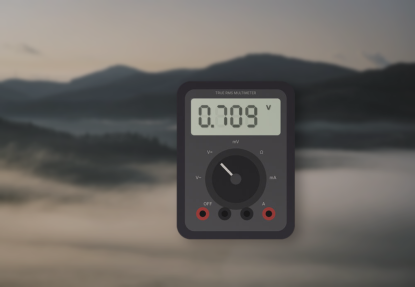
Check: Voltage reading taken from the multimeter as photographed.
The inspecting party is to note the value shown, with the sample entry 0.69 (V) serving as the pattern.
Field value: 0.709 (V)
